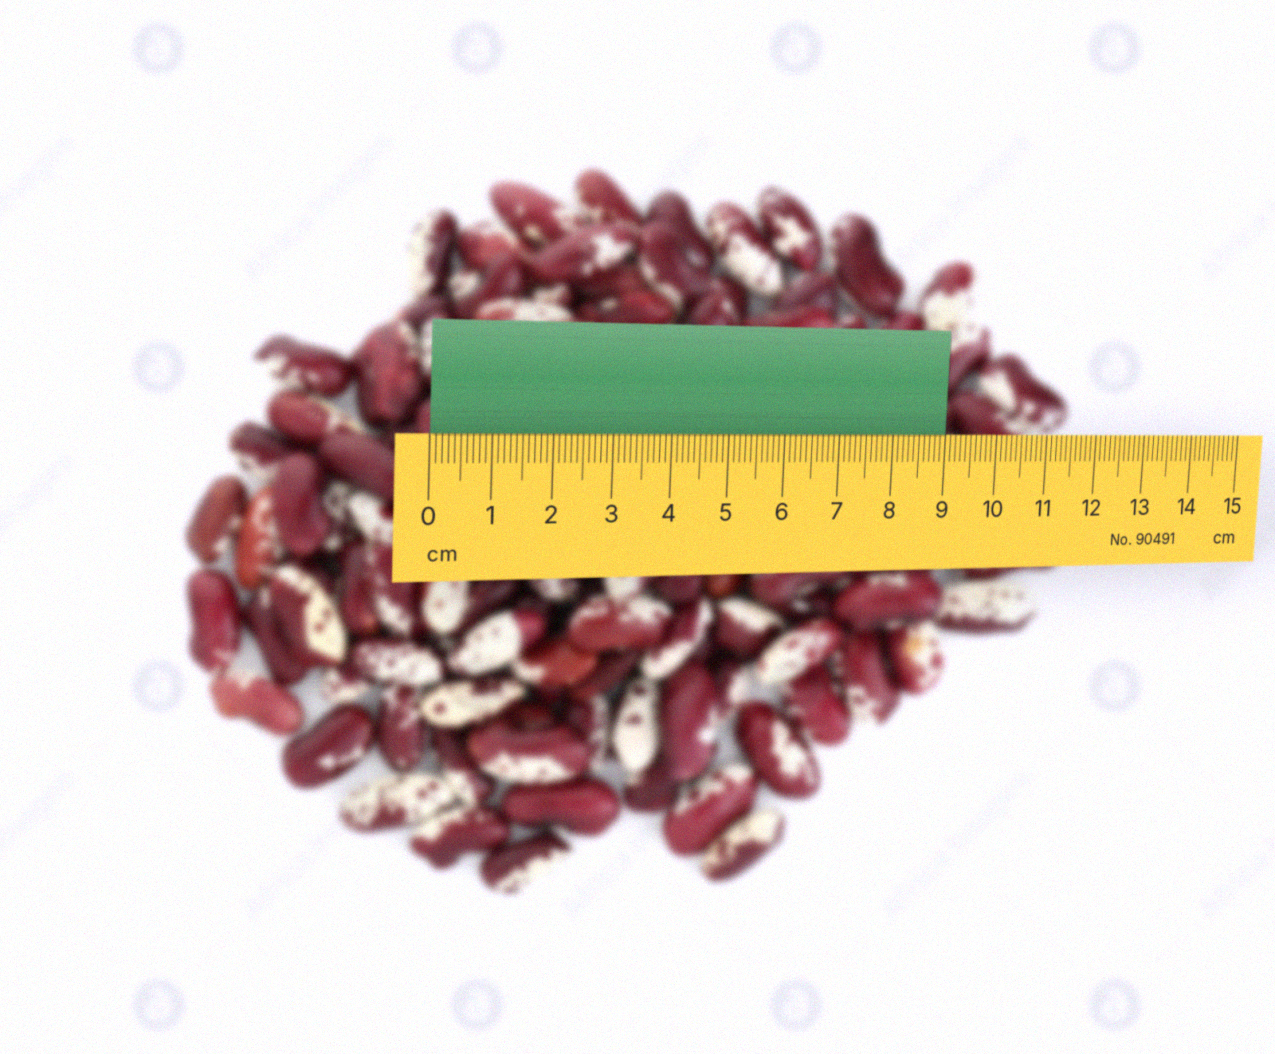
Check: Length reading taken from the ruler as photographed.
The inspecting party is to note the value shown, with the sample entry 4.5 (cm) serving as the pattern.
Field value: 9 (cm)
